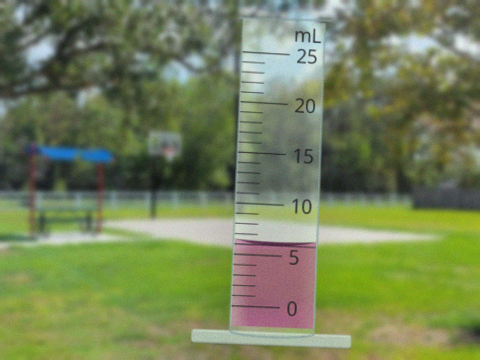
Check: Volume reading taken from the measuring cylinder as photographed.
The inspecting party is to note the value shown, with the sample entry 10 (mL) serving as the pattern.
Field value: 6 (mL)
